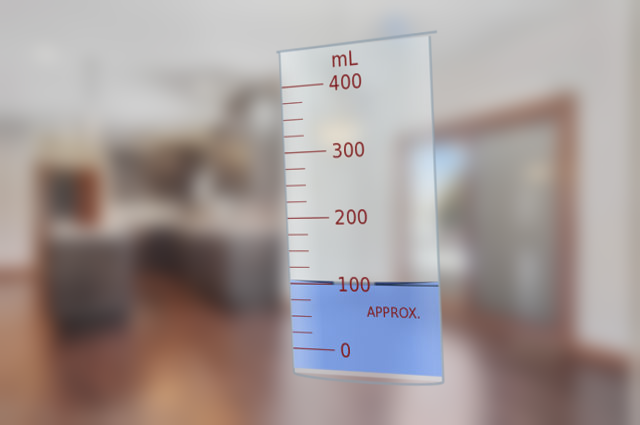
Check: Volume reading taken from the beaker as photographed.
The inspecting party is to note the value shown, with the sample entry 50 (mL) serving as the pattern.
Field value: 100 (mL)
